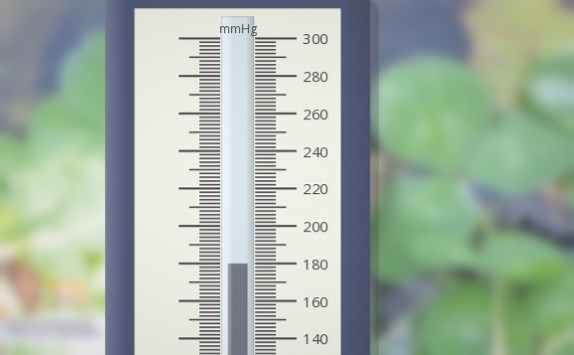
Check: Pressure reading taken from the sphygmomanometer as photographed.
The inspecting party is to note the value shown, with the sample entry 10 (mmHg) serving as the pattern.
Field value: 180 (mmHg)
